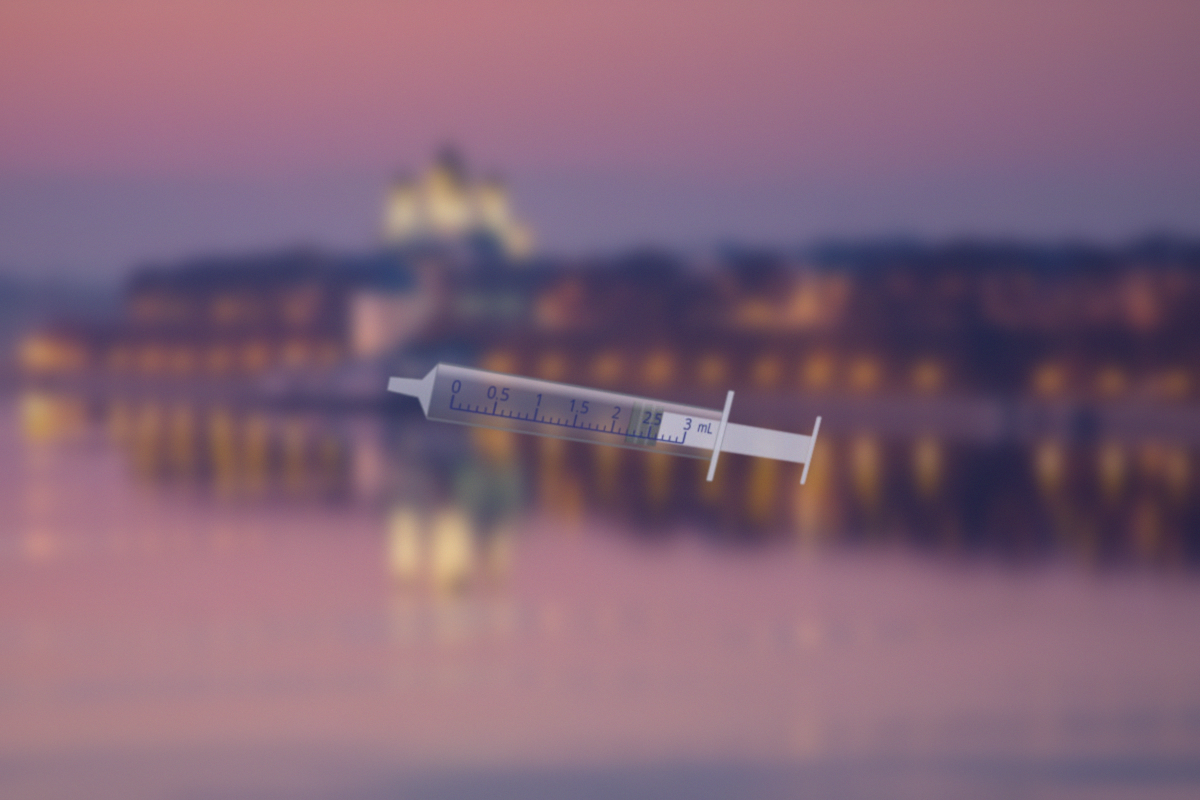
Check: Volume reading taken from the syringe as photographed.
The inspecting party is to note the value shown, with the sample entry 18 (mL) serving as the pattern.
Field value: 2.2 (mL)
